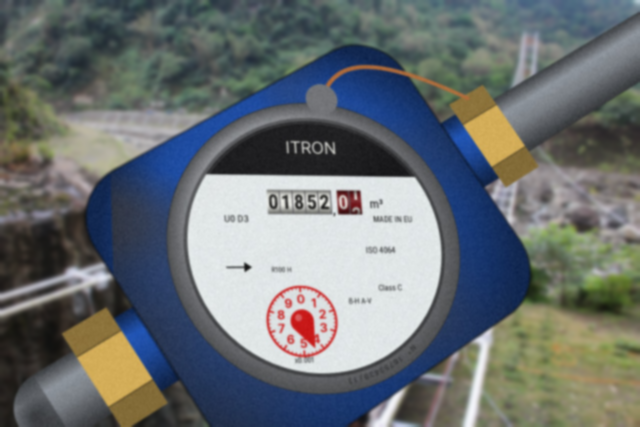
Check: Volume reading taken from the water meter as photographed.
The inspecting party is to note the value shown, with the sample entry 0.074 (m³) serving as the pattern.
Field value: 1852.014 (m³)
